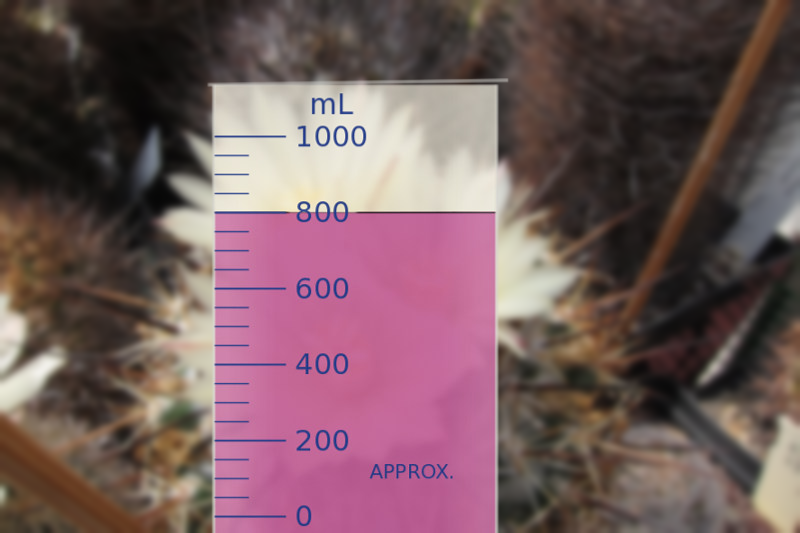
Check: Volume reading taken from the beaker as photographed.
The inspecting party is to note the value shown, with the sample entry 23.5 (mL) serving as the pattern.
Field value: 800 (mL)
